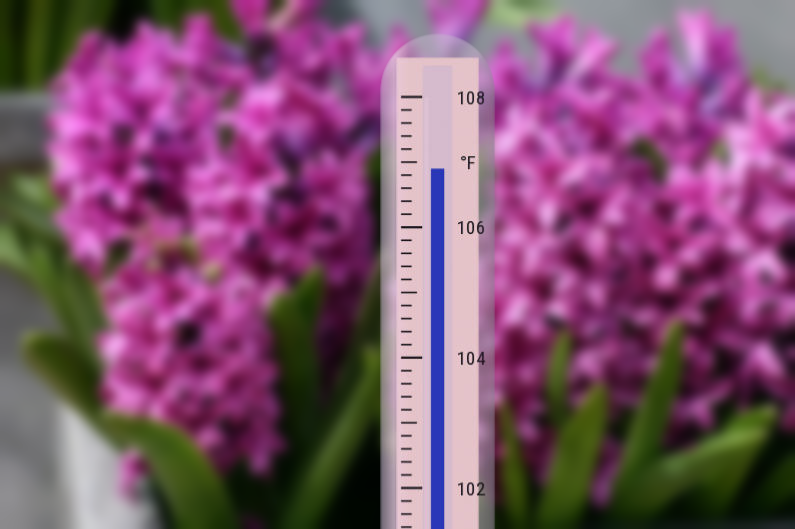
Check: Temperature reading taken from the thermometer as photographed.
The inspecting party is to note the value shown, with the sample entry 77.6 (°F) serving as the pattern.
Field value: 106.9 (°F)
